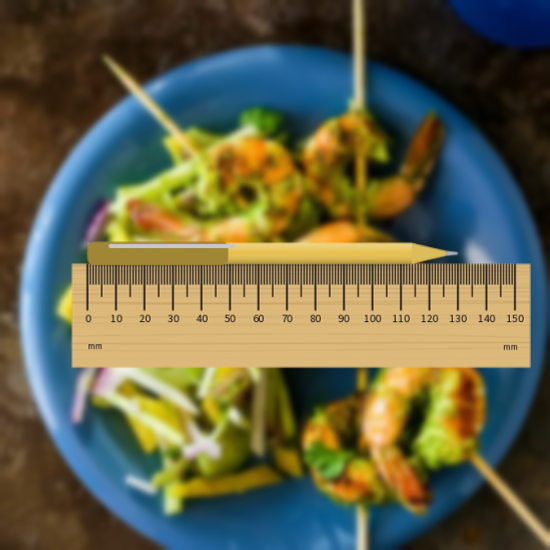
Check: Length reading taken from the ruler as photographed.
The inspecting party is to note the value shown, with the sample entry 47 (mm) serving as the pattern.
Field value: 130 (mm)
